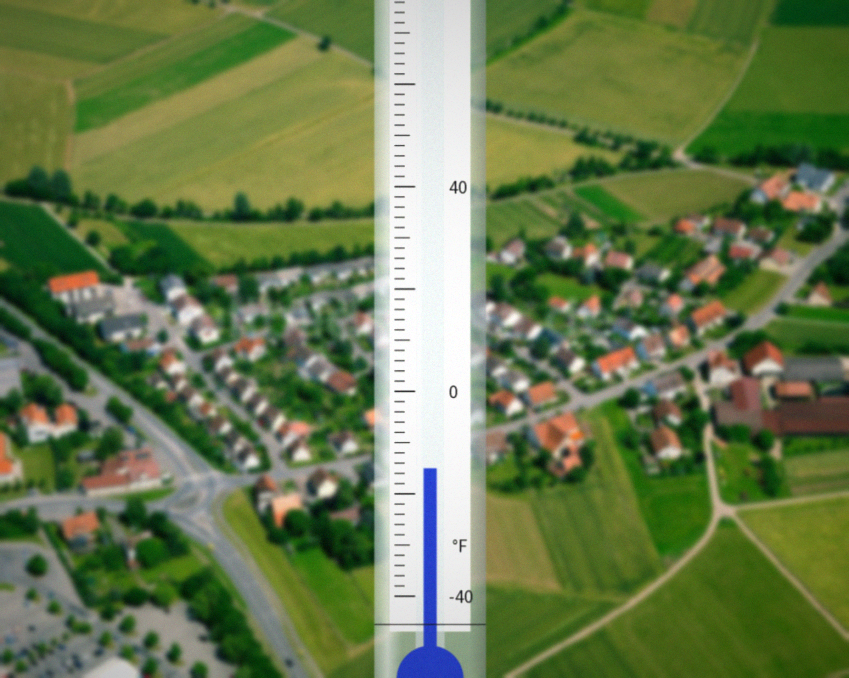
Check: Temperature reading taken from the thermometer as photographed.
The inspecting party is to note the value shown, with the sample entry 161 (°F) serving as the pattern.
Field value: -15 (°F)
